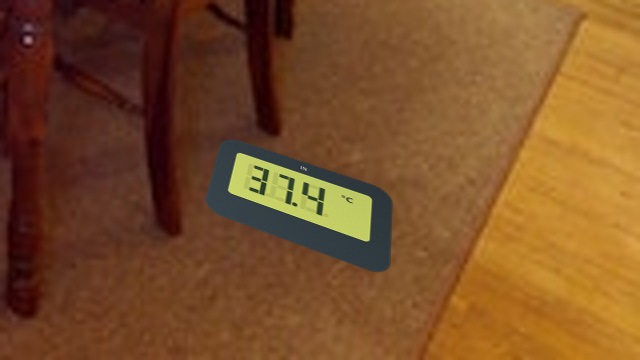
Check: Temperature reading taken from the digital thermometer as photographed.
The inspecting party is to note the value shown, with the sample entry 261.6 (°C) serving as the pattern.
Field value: 37.4 (°C)
